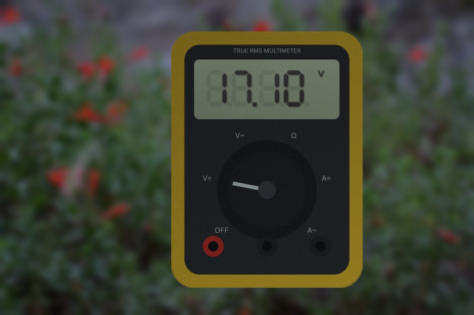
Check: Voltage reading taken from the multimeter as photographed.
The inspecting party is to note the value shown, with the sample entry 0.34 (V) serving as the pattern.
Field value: 17.10 (V)
